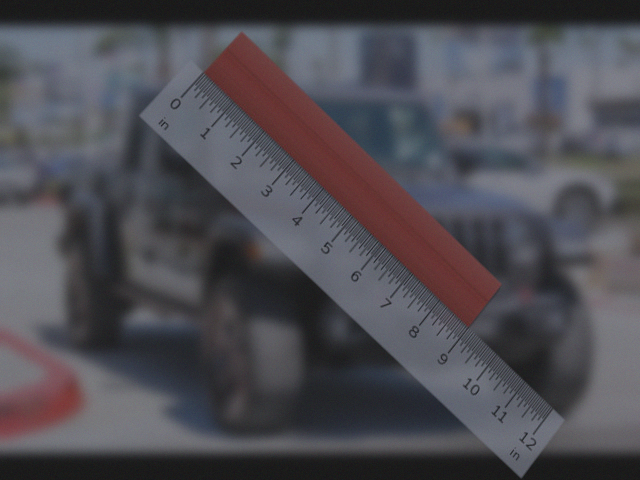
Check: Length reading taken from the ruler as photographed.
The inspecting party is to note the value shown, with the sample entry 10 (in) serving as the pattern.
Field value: 9 (in)
